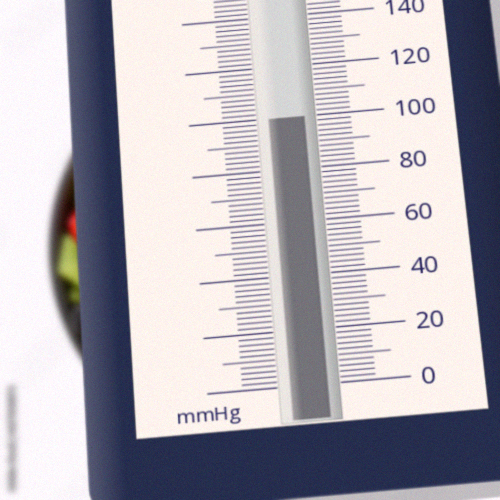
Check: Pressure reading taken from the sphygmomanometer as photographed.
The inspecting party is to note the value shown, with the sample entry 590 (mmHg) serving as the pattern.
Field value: 100 (mmHg)
